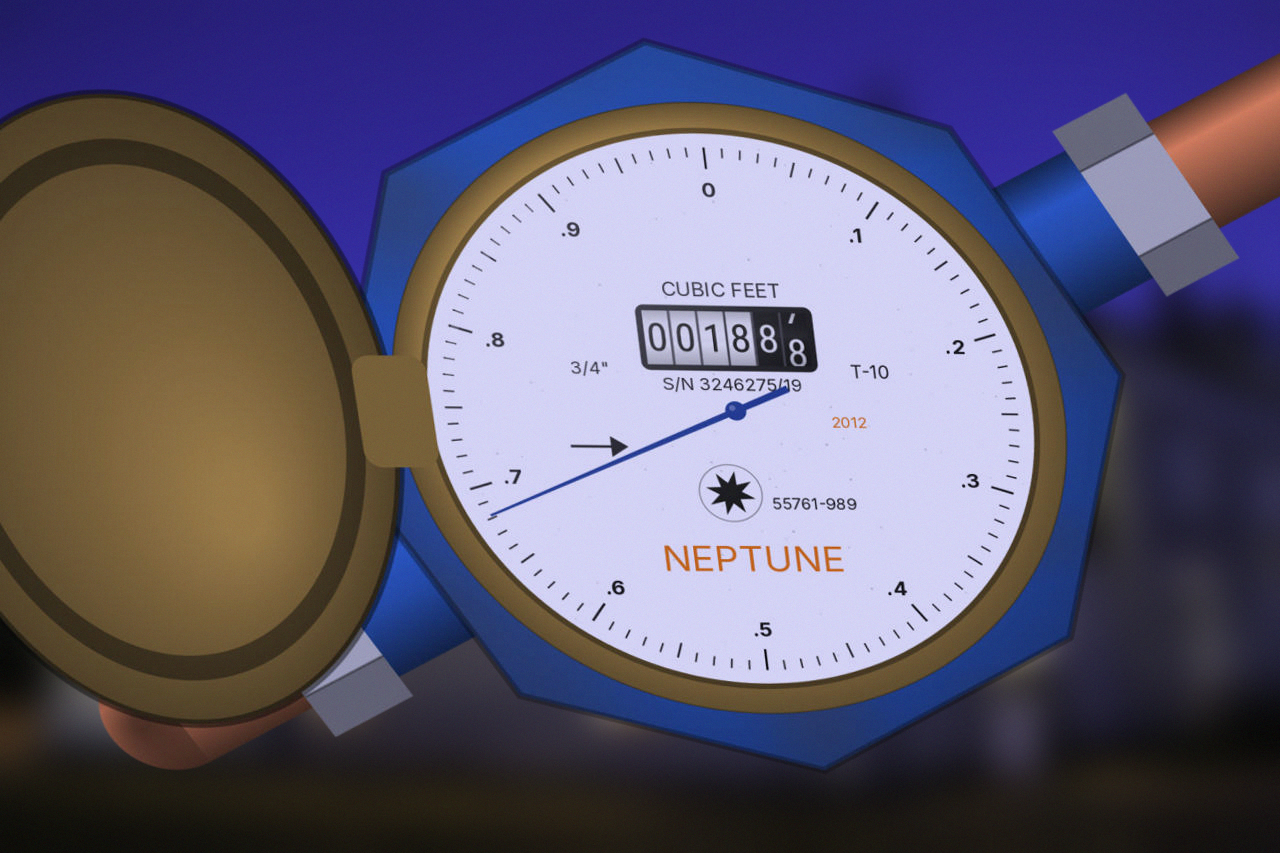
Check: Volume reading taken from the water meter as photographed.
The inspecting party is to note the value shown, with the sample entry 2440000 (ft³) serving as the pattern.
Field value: 1887.68 (ft³)
